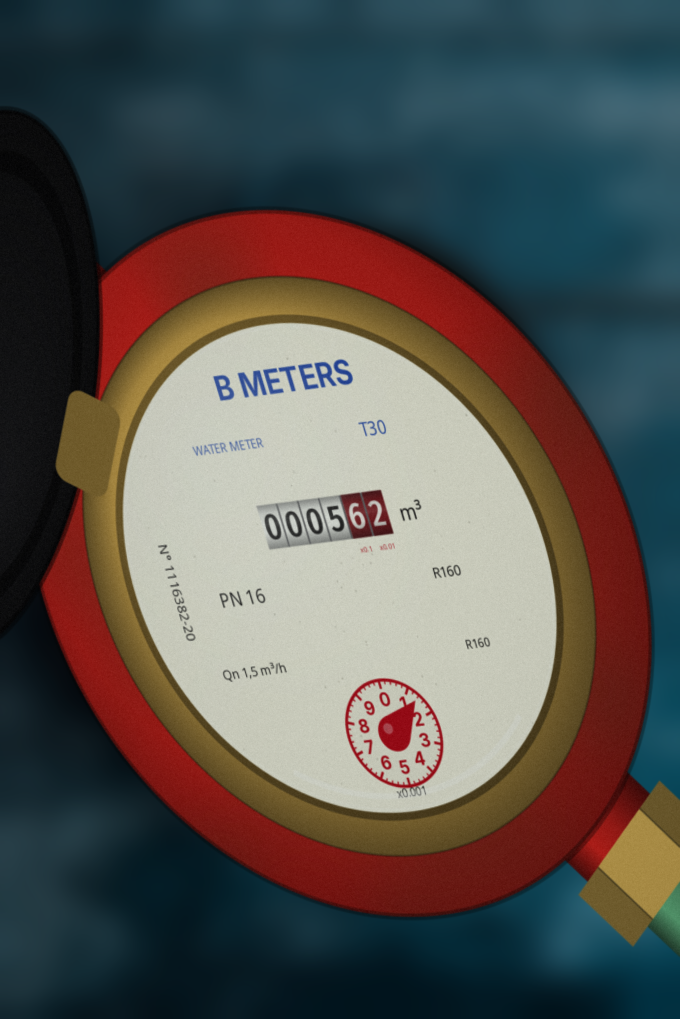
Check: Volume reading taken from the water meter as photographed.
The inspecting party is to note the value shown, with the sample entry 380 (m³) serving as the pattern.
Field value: 5.621 (m³)
